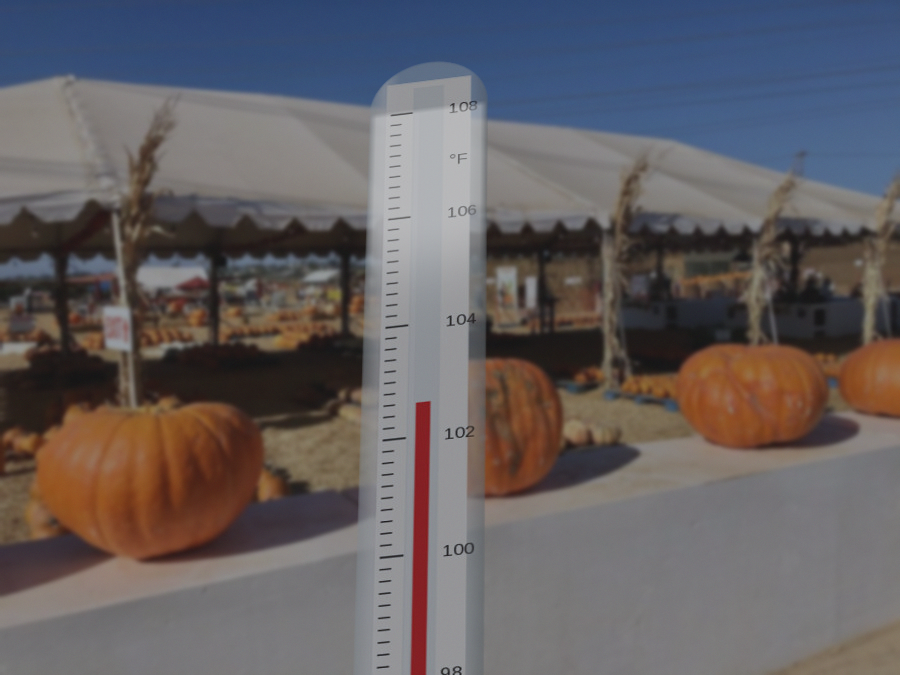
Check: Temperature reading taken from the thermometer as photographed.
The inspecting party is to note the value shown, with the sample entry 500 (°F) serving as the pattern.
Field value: 102.6 (°F)
